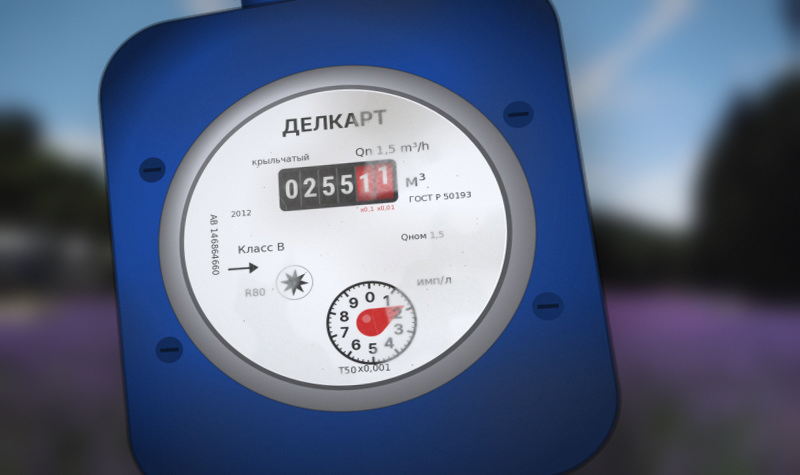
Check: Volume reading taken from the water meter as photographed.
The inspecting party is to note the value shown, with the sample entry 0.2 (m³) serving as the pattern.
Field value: 255.111 (m³)
